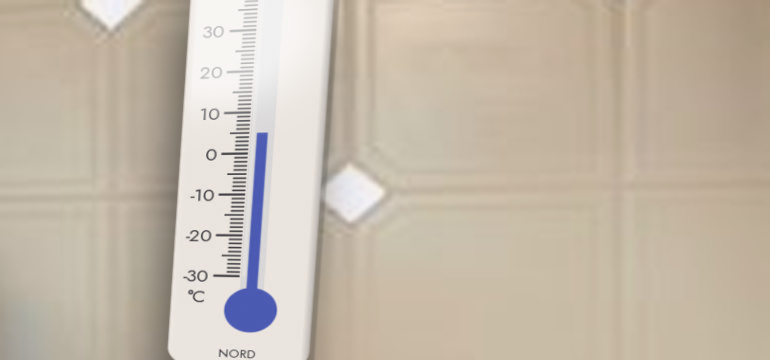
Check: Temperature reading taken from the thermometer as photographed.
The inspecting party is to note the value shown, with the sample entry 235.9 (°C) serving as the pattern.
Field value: 5 (°C)
